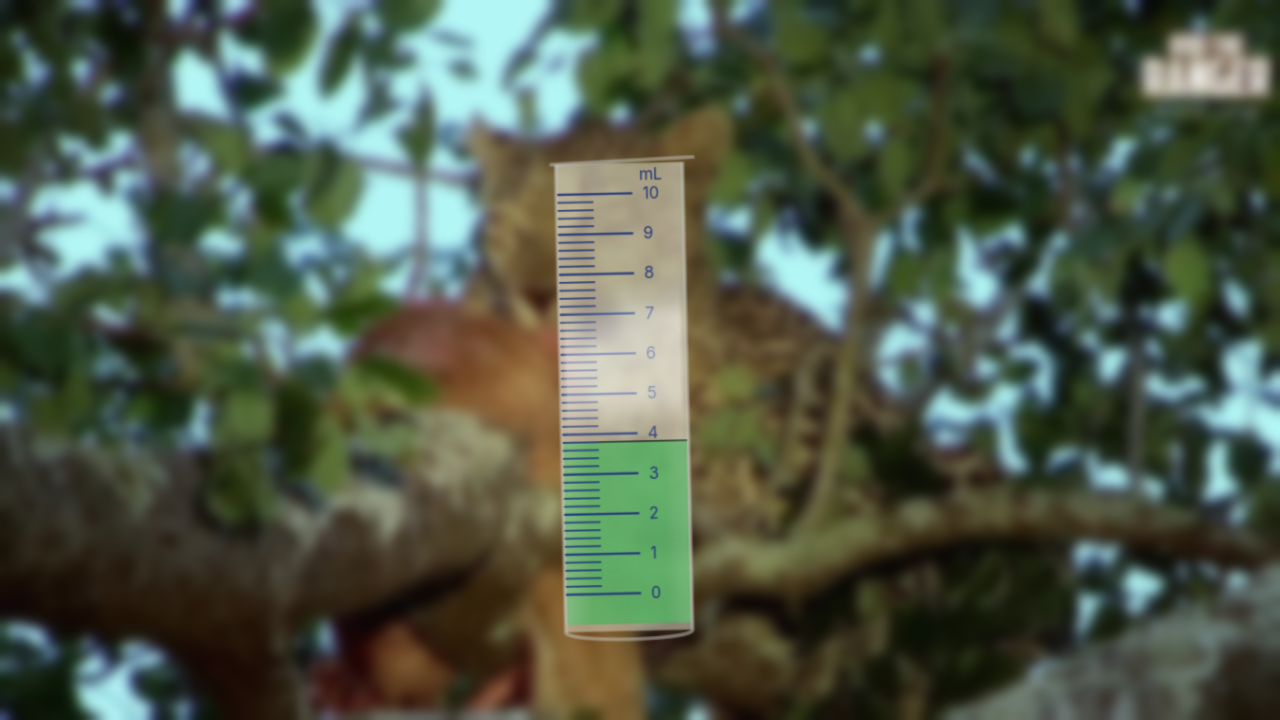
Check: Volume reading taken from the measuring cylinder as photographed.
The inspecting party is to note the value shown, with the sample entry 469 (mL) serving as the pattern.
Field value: 3.8 (mL)
